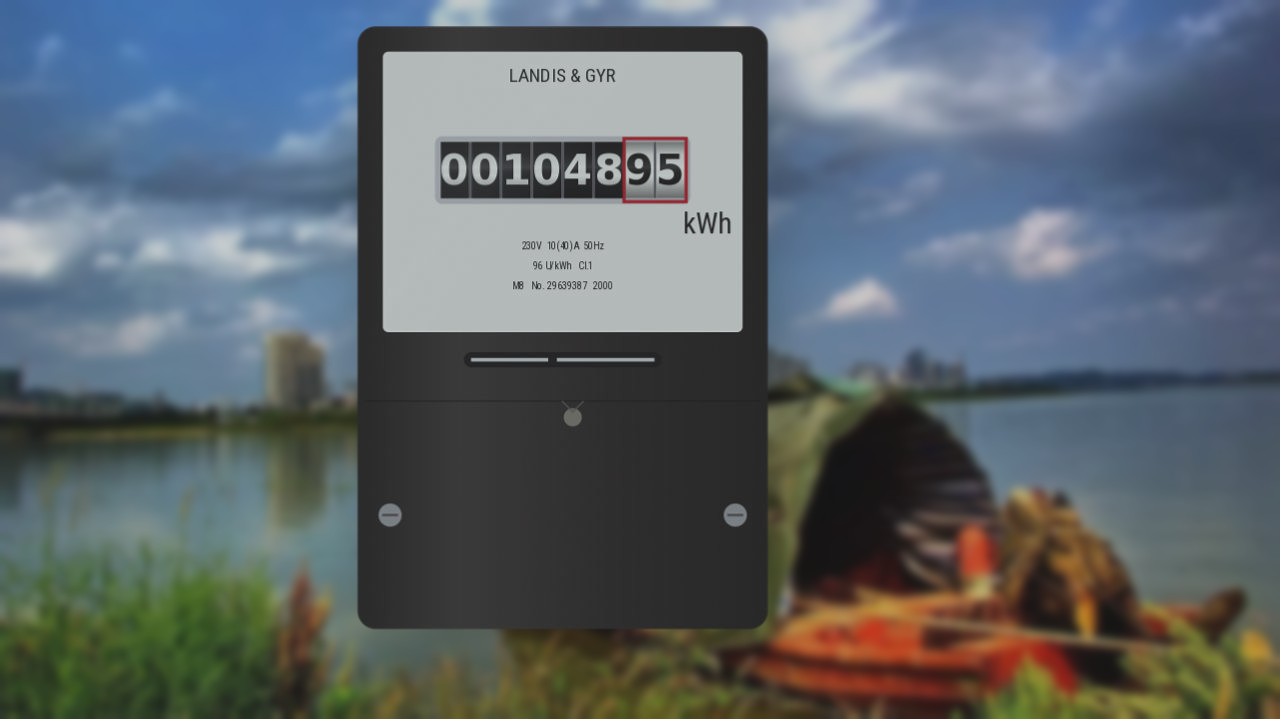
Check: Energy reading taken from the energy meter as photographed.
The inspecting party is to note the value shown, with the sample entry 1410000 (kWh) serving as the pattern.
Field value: 1048.95 (kWh)
